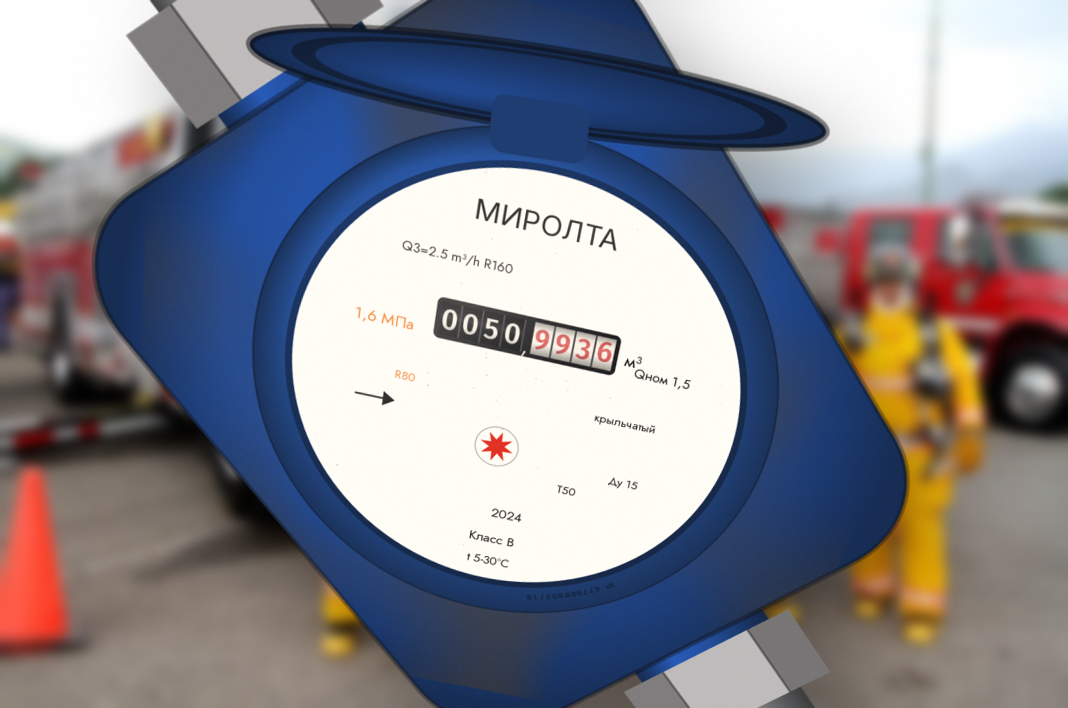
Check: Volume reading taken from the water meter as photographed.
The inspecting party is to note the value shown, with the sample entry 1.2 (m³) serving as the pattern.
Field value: 50.9936 (m³)
